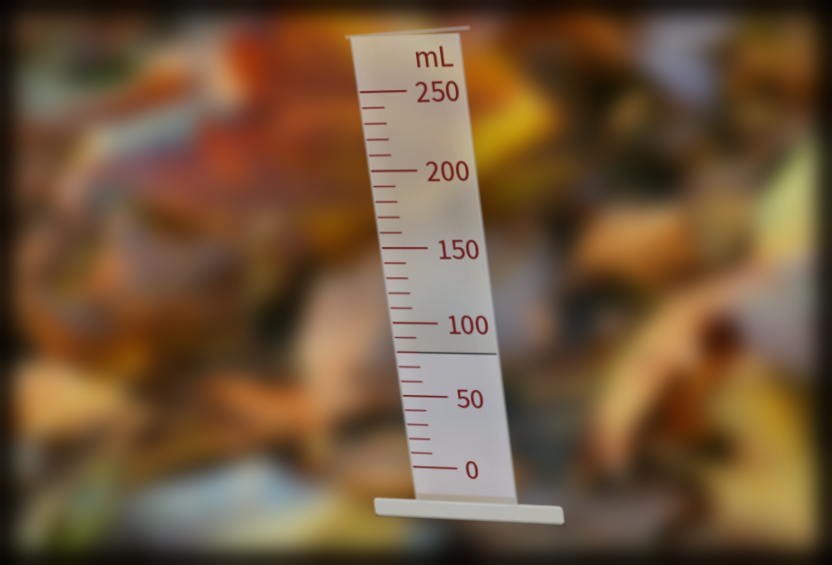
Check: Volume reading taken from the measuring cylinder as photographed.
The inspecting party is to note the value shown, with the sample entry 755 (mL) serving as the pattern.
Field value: 80 (mL)
